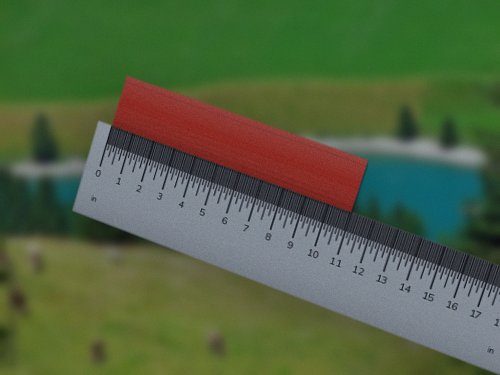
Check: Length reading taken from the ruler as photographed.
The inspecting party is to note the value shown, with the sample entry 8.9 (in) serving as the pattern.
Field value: 11 (in)
